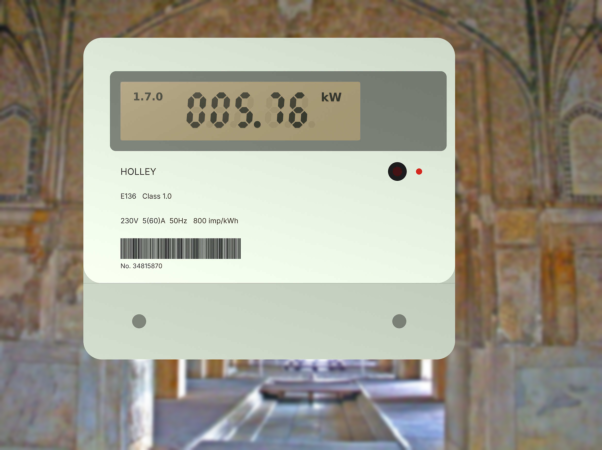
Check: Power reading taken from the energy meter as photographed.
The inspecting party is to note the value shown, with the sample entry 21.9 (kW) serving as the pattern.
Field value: 5.76 (kW)
